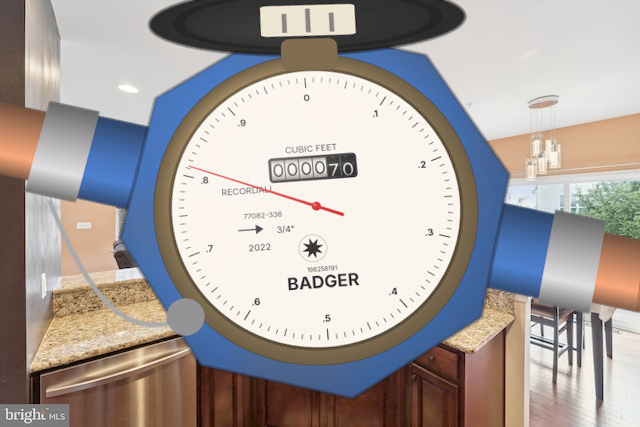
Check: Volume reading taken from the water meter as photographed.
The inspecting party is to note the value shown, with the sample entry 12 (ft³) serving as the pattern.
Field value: 69.81 (ft³)
